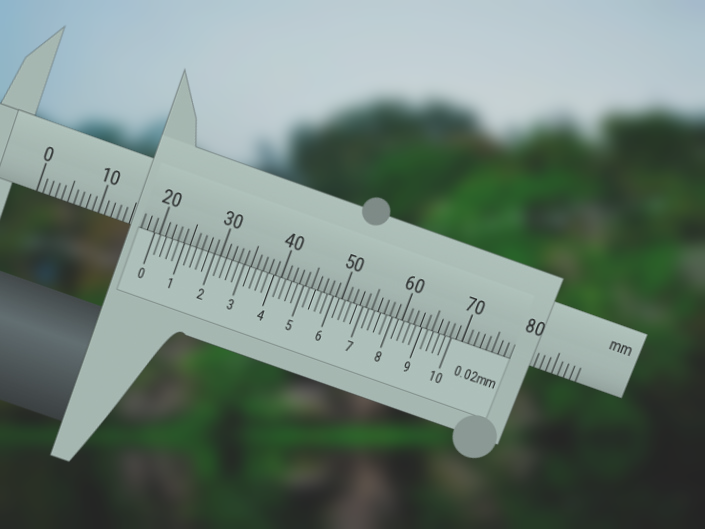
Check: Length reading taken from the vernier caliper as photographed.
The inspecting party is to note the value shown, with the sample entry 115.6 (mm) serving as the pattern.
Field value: 19.2 (mm)
